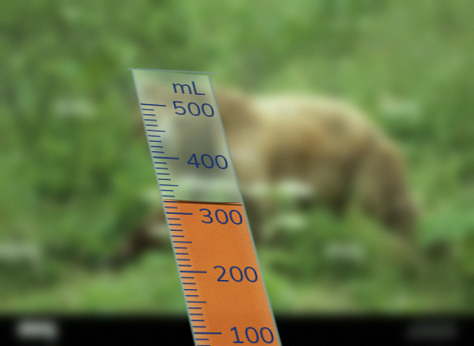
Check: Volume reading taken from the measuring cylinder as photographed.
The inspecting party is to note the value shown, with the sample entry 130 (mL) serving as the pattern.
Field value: 320 (mL)
